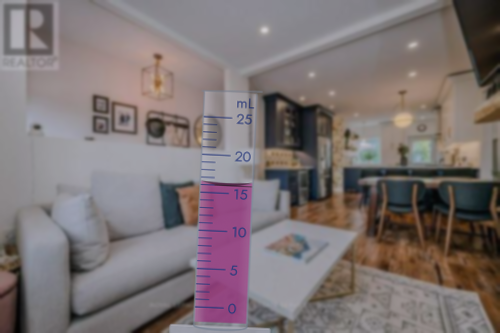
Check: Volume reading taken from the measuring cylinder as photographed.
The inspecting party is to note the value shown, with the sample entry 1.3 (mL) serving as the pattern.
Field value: 16 (mL)
